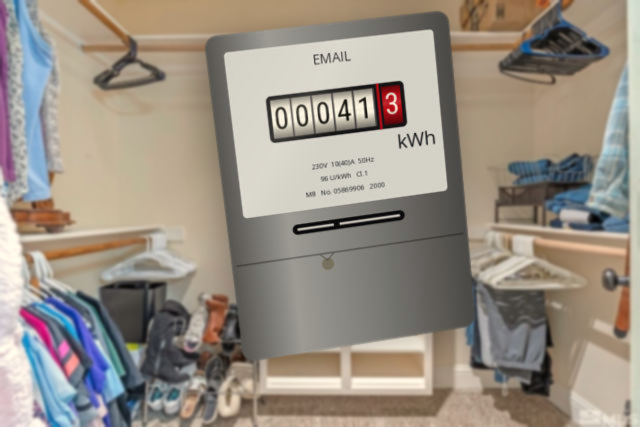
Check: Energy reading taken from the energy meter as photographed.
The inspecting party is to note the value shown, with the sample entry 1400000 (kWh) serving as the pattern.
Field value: 41.3 (kWh)
